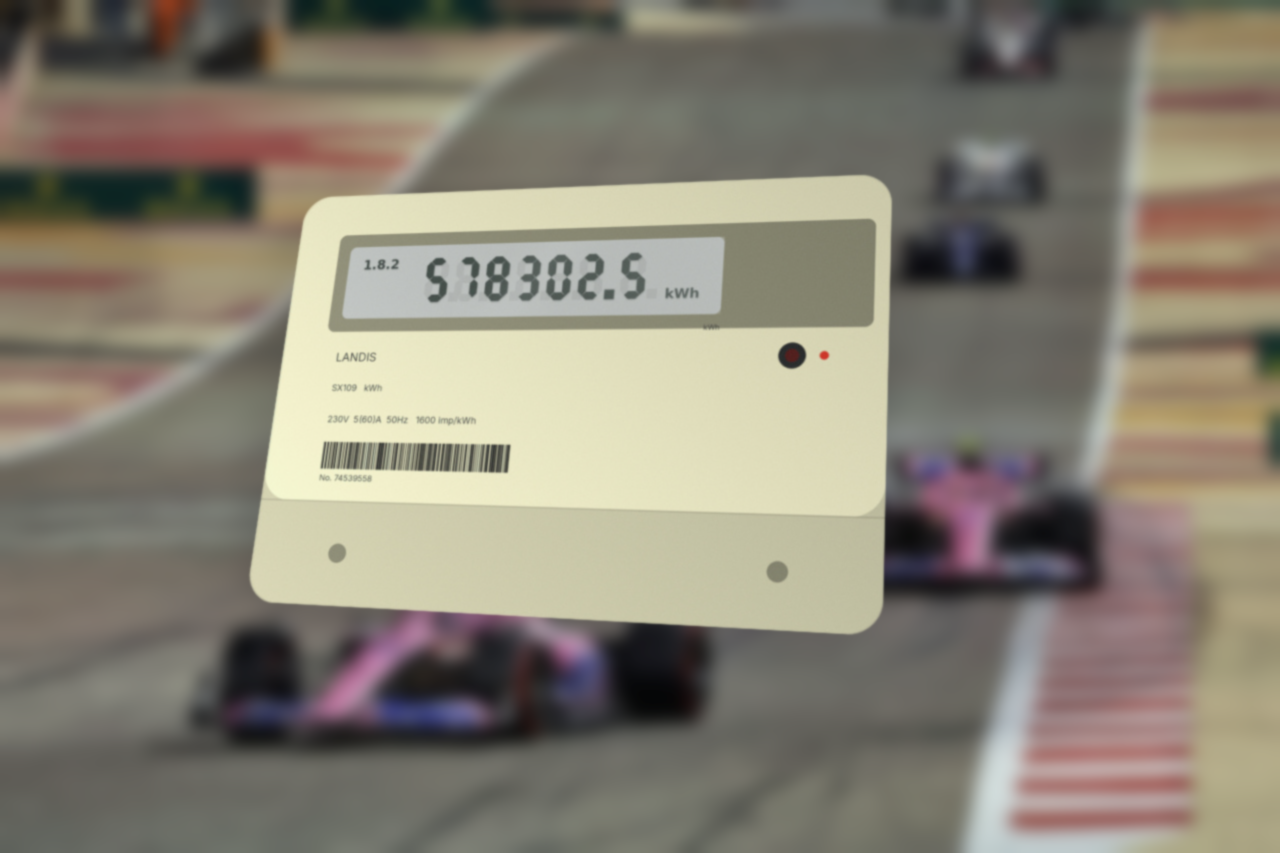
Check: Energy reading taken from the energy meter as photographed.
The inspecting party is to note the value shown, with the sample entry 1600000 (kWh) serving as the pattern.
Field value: 578302.5 (kWh)
